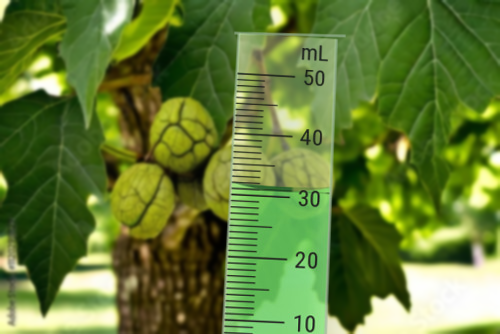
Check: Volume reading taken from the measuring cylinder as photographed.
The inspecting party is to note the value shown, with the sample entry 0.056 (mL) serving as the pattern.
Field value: 31 (mL)
